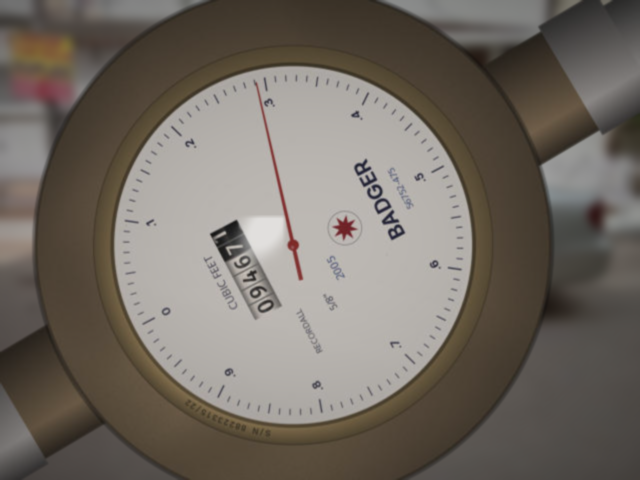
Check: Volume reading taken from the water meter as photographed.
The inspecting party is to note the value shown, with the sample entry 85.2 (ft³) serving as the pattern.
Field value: 94671.29 (ft³)
